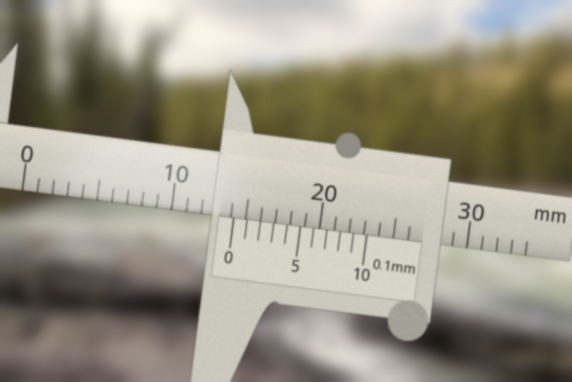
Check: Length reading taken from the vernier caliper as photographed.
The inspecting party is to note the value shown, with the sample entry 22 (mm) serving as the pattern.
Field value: 14.2 (mm)
